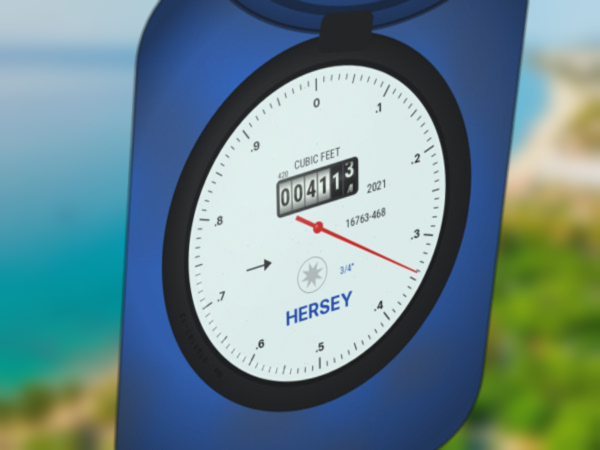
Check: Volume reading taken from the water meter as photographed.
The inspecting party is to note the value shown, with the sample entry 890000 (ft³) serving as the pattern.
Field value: 4113.34 (ft³)
